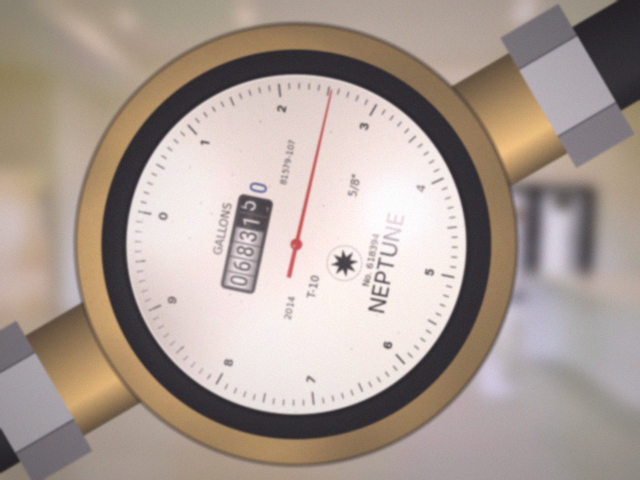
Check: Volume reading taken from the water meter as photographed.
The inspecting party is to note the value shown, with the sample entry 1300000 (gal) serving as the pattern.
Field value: 683152.5 (gal)
